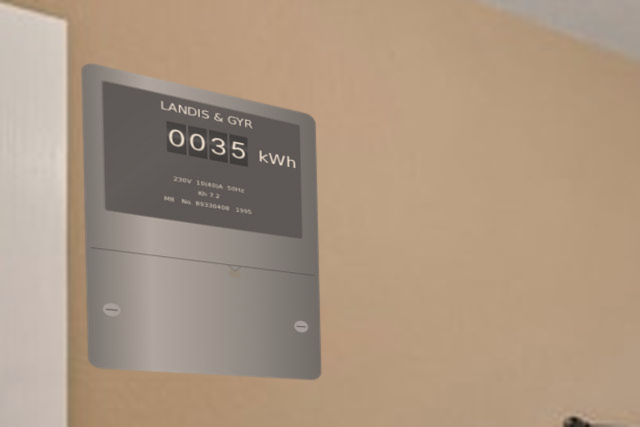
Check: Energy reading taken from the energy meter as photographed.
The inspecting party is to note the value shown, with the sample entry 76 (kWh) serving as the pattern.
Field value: 35 (kWh)
